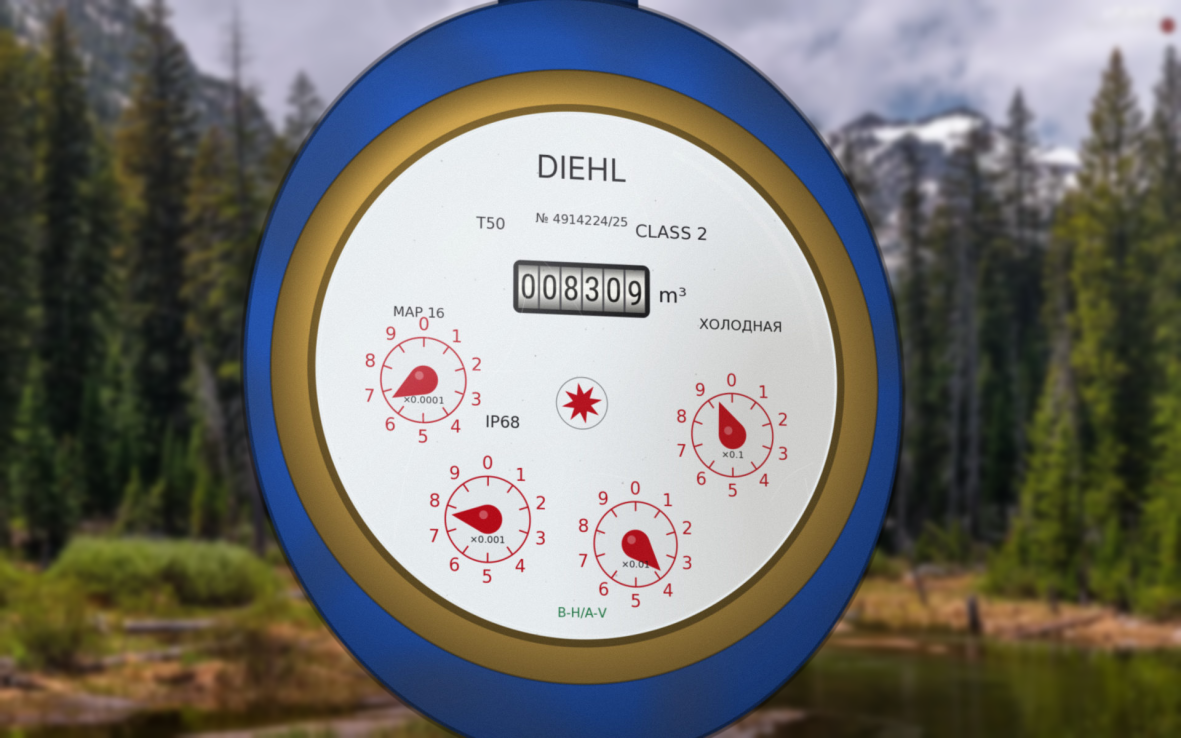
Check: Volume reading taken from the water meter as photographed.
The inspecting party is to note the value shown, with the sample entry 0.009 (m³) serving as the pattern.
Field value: 8308.9376 (m³)
